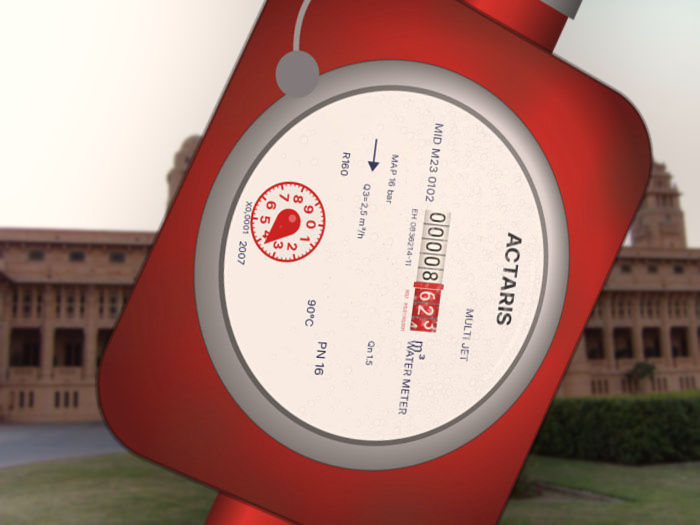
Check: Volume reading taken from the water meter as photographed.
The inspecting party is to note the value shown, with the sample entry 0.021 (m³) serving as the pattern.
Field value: 8.6233 (m³)
